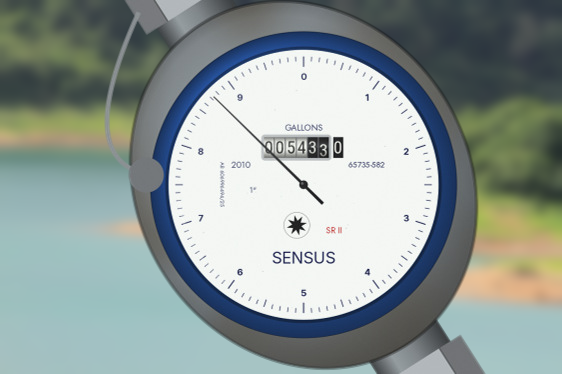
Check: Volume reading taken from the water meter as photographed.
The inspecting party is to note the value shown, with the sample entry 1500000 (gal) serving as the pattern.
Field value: 54328.7 (gal)
